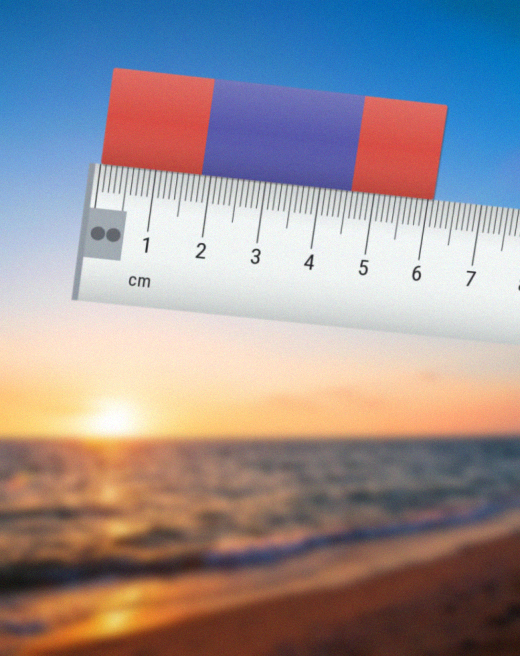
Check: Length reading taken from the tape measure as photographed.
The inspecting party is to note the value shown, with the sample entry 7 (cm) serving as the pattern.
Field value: 6.1 (cm)
